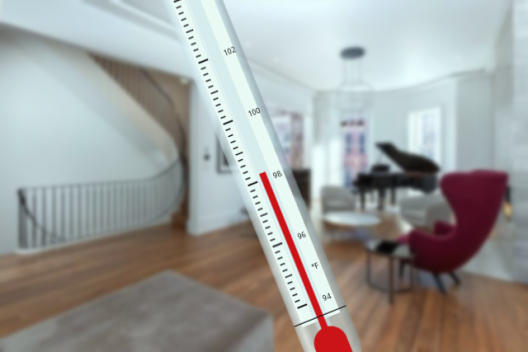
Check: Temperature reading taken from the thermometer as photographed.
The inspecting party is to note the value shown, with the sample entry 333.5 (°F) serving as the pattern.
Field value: 98.2 (°F)
